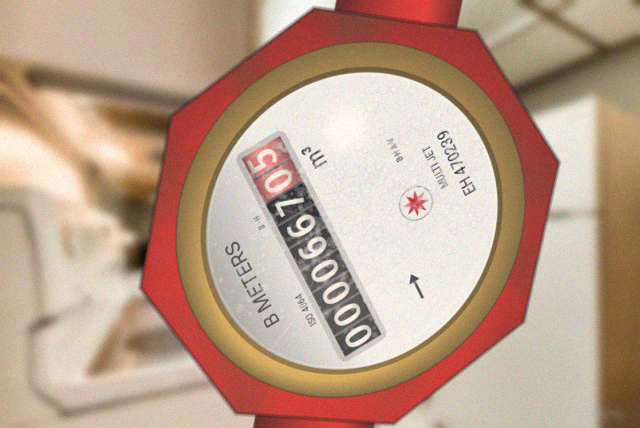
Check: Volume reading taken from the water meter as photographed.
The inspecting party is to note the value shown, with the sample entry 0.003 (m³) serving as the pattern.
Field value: 667.05 (m³)
